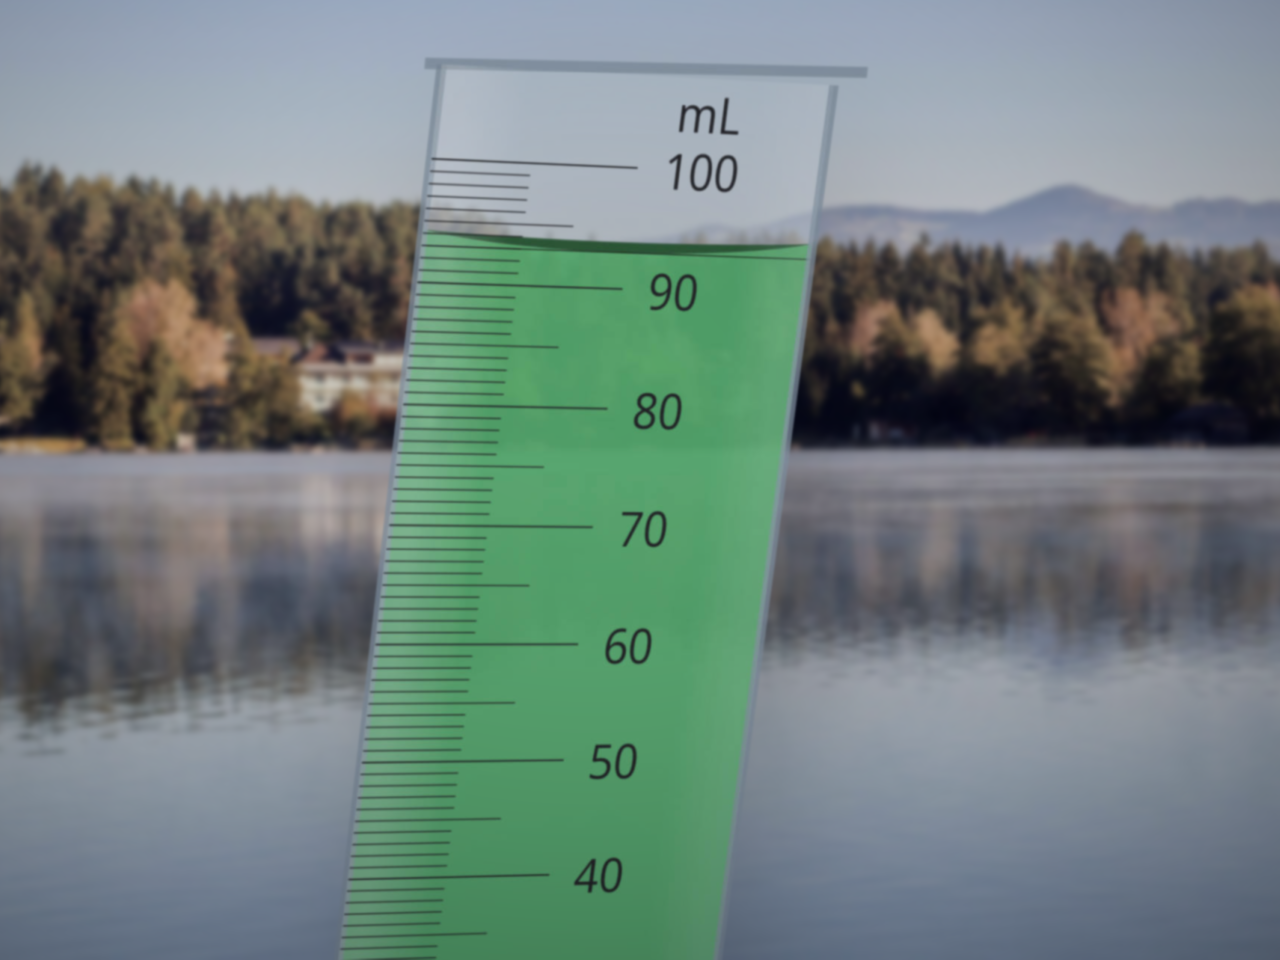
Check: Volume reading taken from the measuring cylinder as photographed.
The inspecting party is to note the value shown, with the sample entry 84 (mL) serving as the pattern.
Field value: 93 (mL)
